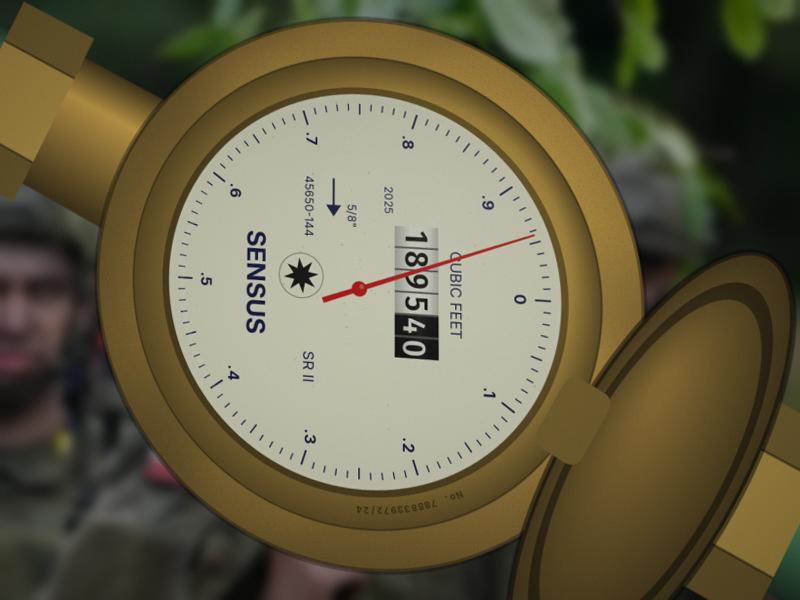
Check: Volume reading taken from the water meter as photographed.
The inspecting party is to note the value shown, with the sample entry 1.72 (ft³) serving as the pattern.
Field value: 189539.94 (ft³)
